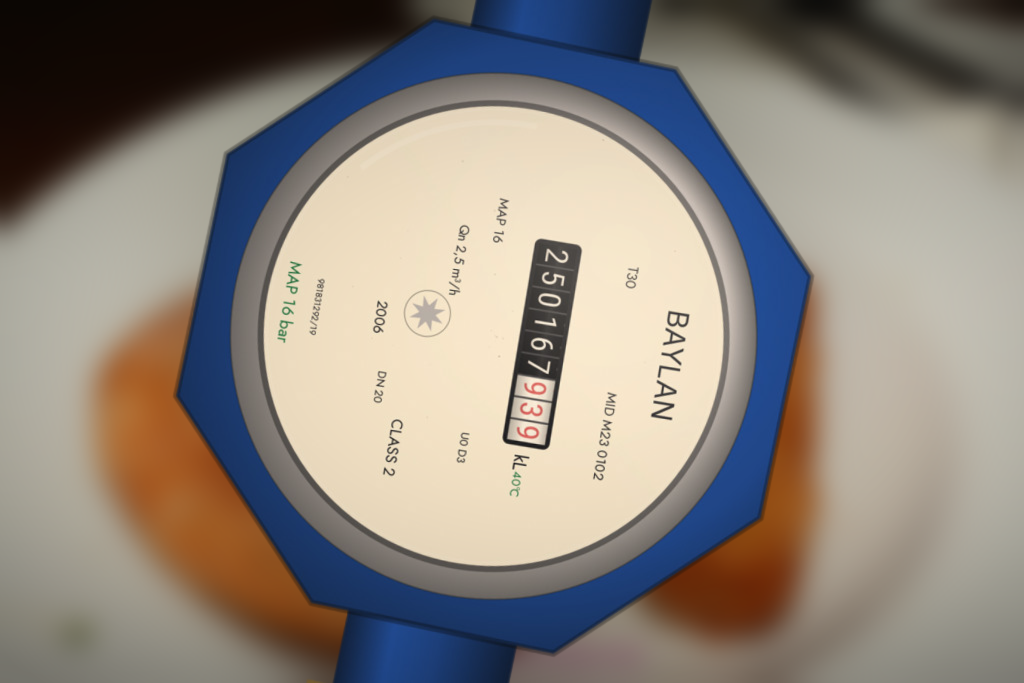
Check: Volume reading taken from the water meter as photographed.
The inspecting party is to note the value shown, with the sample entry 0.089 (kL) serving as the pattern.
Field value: 250167.939 (kL)
